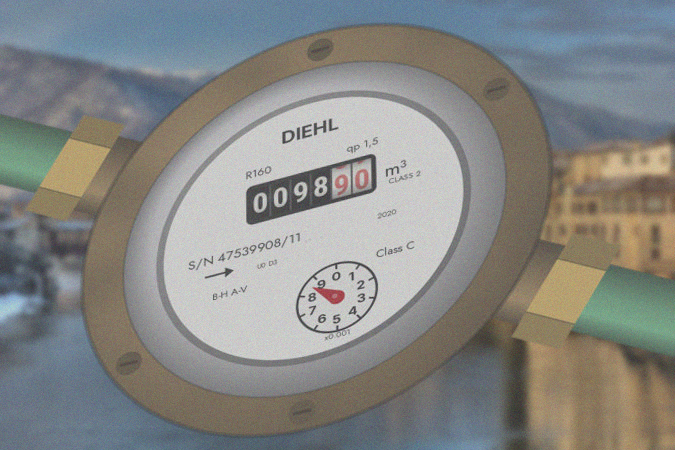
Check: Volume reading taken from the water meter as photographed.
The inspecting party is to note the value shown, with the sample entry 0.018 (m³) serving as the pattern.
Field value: 98.898 (m³)
